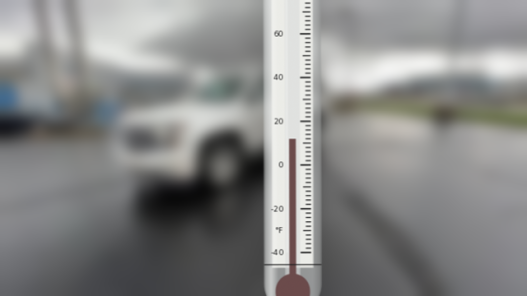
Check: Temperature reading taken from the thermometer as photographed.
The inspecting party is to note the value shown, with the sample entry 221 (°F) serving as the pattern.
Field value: 12 (°F)
